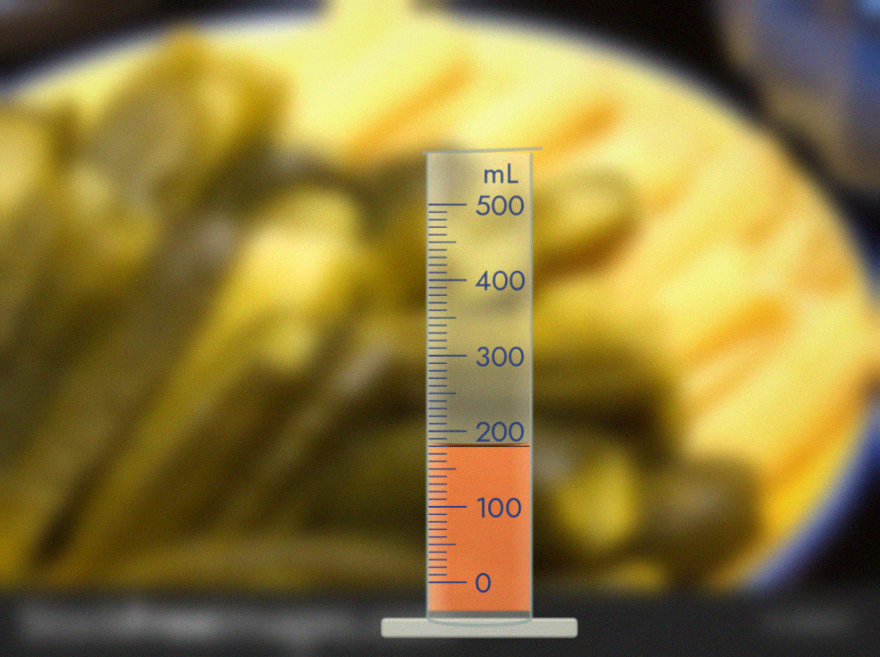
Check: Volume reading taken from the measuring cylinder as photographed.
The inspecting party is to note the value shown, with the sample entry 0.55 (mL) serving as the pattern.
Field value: 180 (mL)
